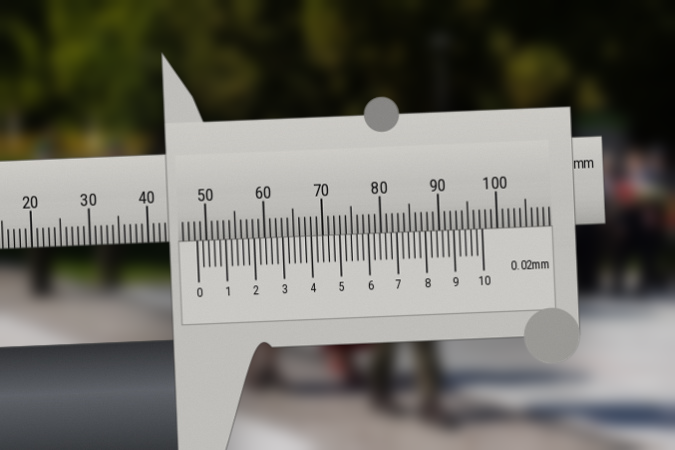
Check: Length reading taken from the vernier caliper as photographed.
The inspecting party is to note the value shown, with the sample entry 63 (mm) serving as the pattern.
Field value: 48.4 (mm)
